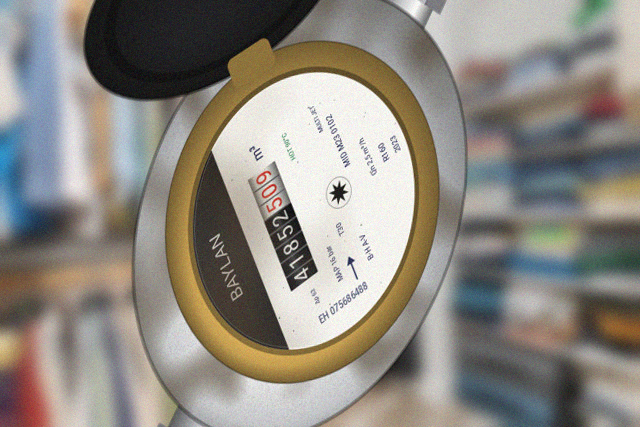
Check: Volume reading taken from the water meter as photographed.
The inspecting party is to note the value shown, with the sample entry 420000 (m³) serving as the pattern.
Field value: 41852.509 (m³)
